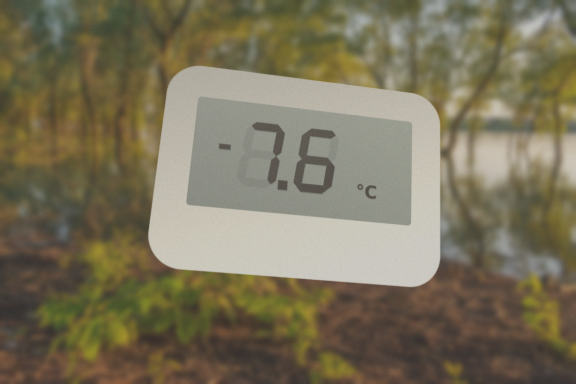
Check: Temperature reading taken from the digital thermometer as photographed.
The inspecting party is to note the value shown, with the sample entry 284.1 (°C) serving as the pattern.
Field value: -7.6 (°C)
